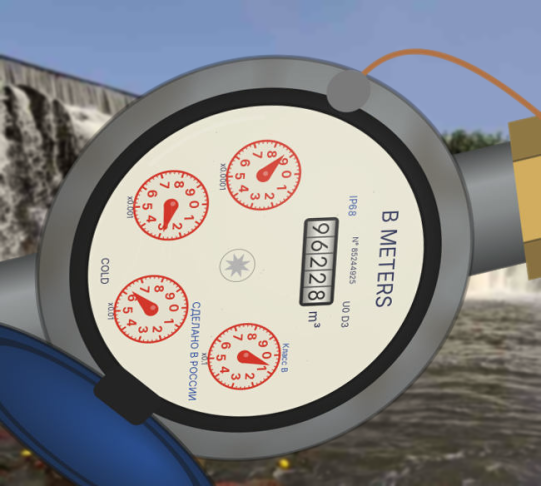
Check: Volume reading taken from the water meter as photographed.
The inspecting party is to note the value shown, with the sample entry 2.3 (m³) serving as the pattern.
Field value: 96228.0628 (m³)
